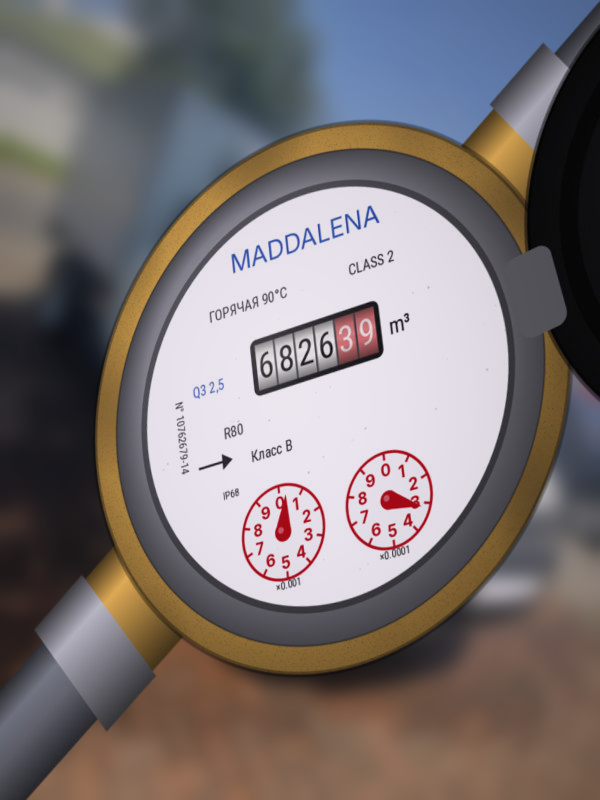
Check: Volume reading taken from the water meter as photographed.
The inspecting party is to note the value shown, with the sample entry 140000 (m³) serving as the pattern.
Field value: 6826.3903 (m³)
